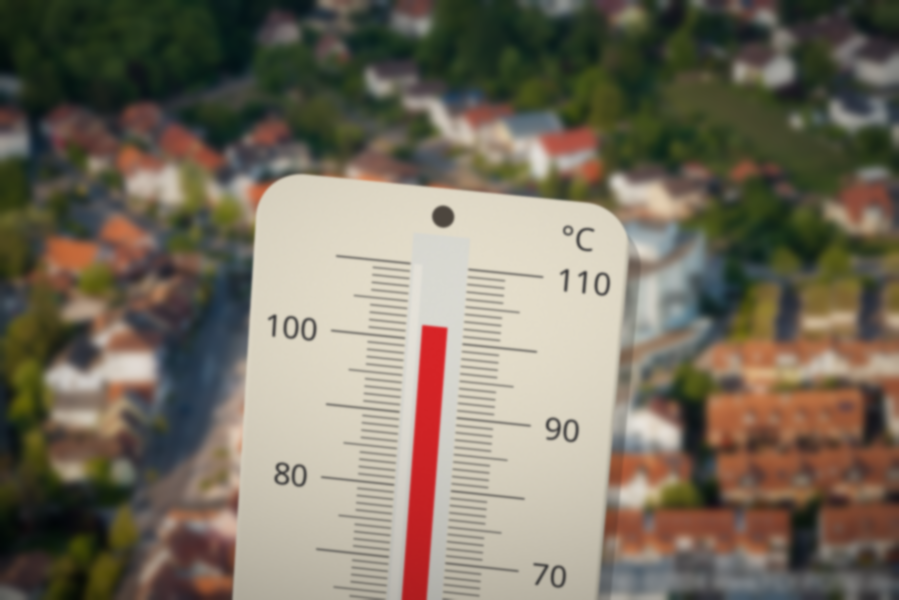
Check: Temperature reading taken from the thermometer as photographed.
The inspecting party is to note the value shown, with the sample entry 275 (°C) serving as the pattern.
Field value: 102 (°C)
